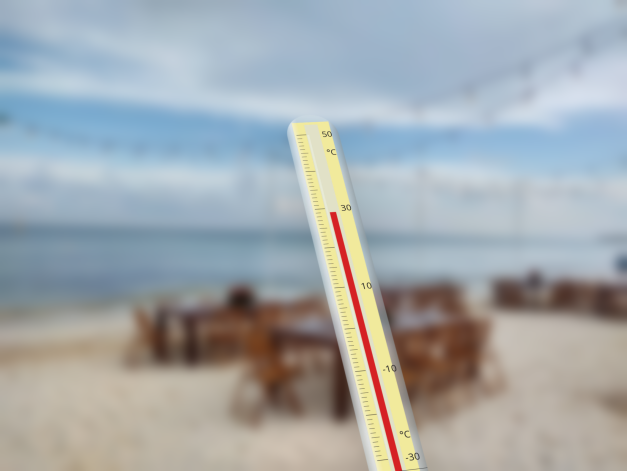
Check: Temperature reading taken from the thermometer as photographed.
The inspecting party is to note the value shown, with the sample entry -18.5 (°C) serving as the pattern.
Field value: 29 (°C)
